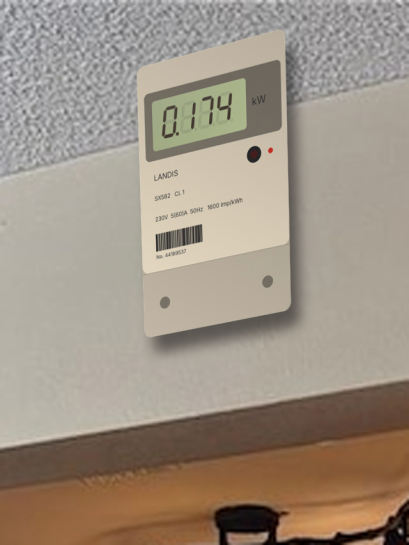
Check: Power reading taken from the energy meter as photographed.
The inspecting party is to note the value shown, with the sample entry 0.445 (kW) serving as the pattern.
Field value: 0.174 (kW)
